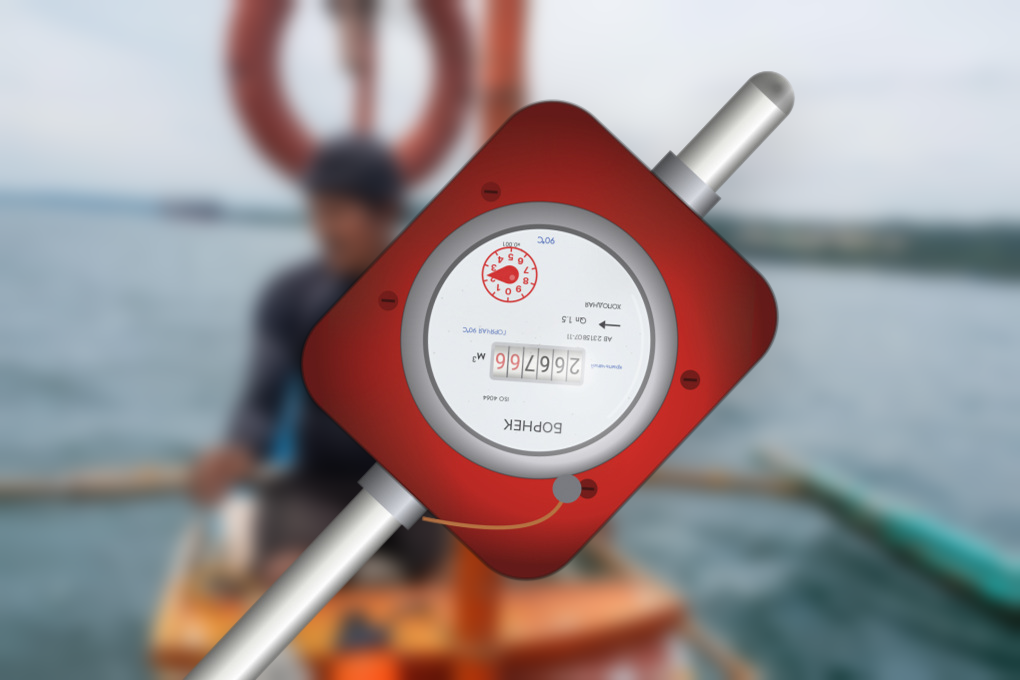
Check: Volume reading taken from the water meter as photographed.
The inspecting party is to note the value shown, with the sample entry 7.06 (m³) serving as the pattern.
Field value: 2667.662 (m³)
